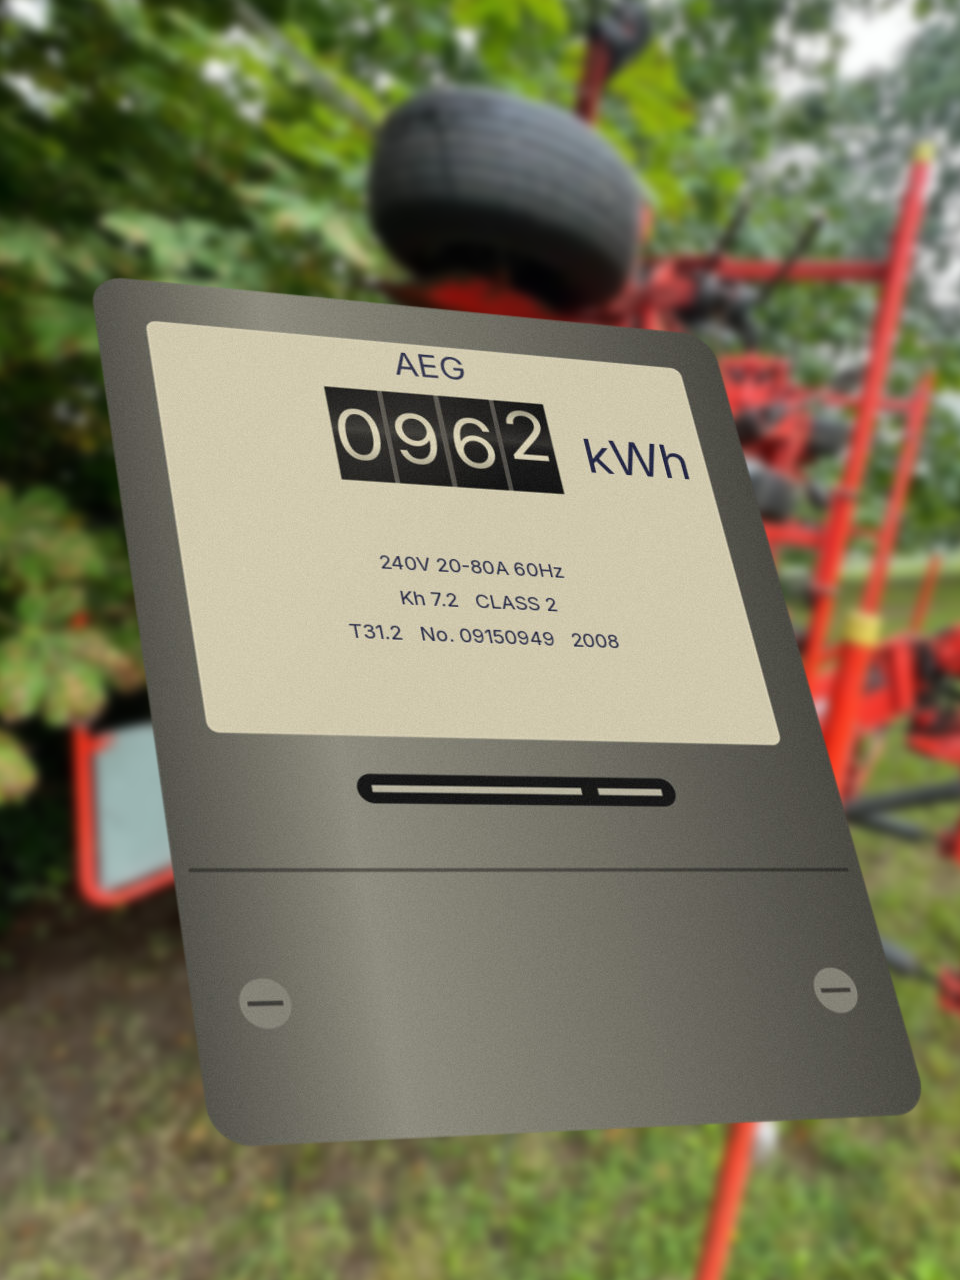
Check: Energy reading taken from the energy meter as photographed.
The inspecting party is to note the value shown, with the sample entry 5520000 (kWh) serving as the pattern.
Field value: 962 (kWh)
